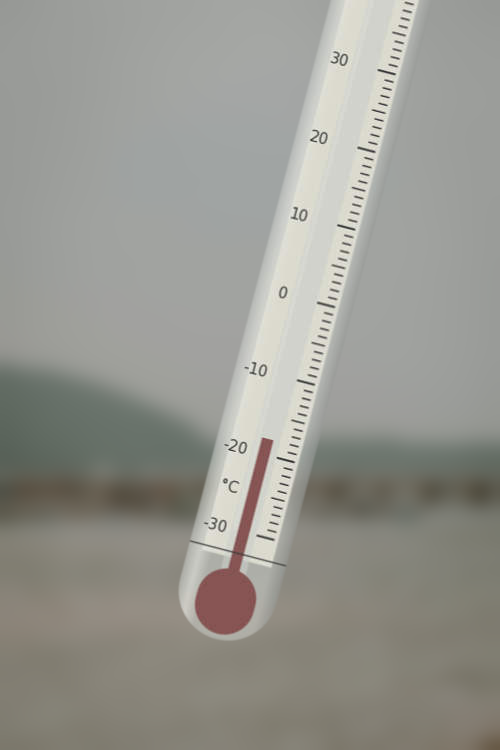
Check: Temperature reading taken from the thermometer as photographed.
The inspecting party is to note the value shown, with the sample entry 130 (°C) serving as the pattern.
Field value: -18 (°C)
